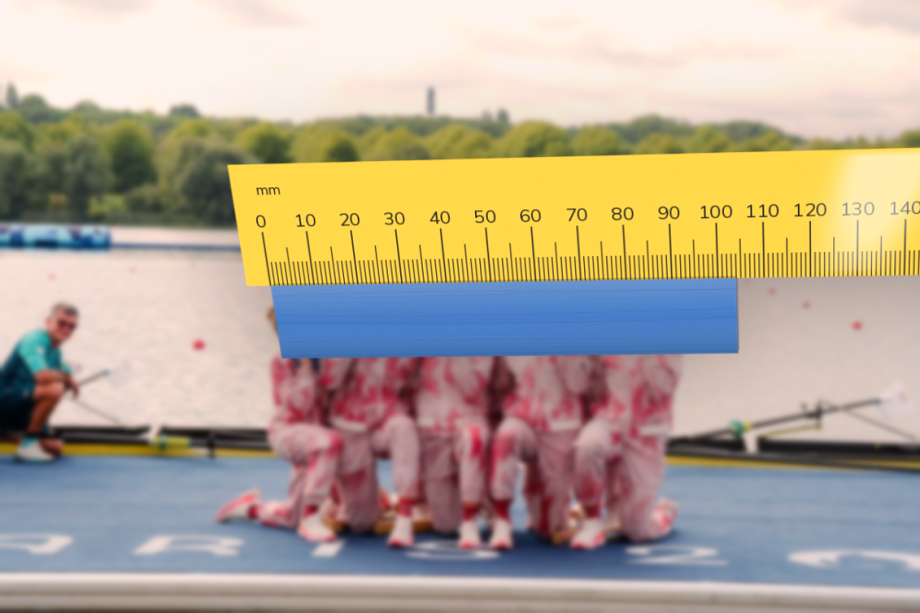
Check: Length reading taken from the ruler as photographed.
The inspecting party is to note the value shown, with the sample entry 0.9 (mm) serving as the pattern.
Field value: 104 (mm)
